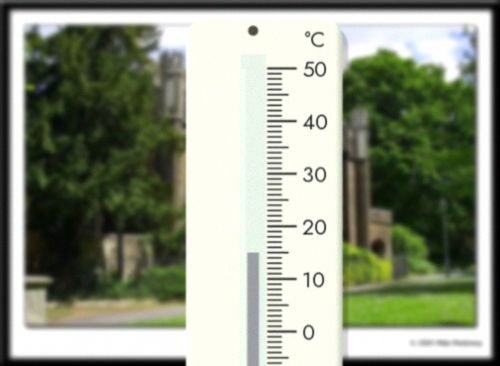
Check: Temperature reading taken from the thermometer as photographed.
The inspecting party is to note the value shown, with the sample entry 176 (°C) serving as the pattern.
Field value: 15 (°C)
